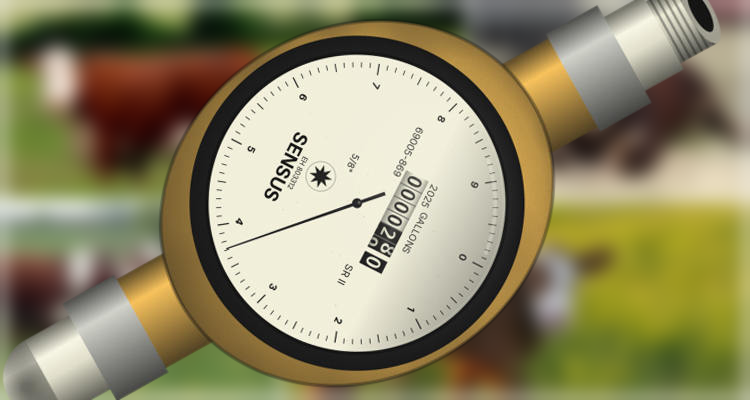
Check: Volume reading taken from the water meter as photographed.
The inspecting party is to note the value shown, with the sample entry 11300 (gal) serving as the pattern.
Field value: 283.7 (gal)
